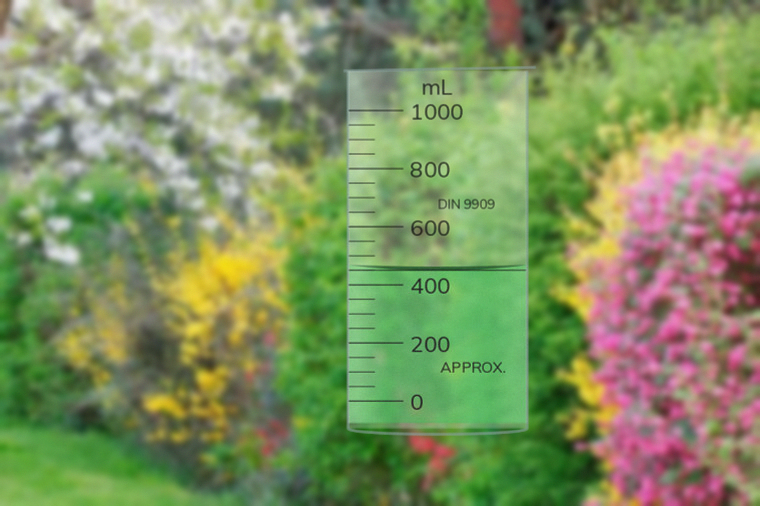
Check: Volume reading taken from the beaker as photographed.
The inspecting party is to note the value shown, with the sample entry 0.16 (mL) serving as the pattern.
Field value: 450 (mL)
